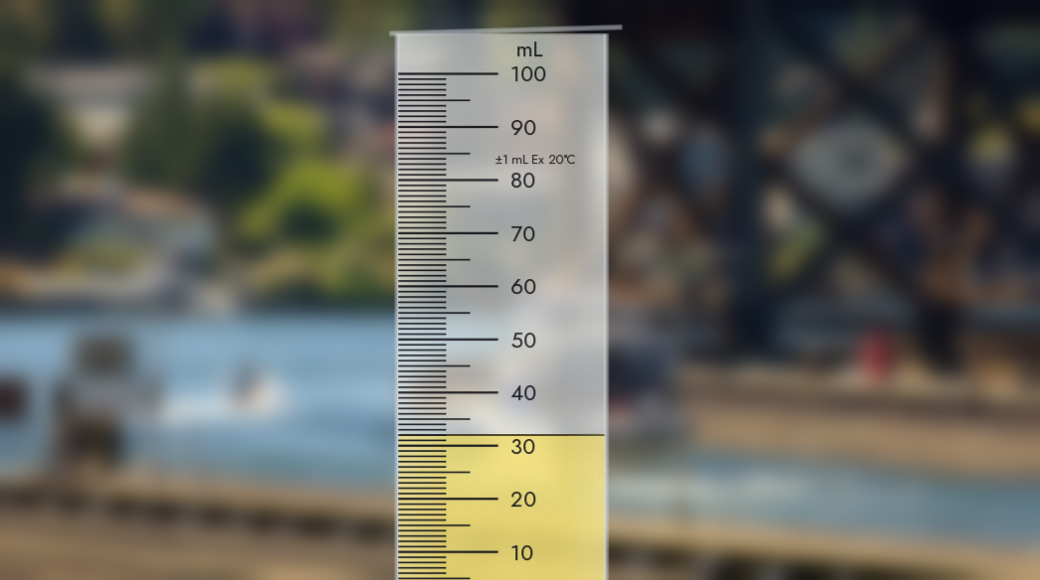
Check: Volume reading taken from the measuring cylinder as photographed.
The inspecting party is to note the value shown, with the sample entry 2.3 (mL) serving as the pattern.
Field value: 32 (mL)
